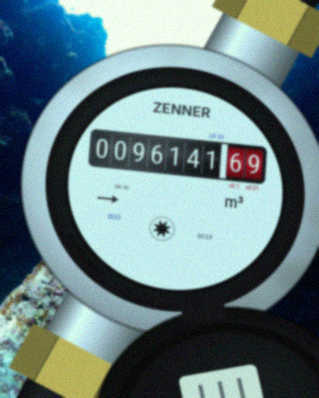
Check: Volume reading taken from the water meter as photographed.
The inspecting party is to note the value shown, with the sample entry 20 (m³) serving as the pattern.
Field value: 96141.69 (m³)
